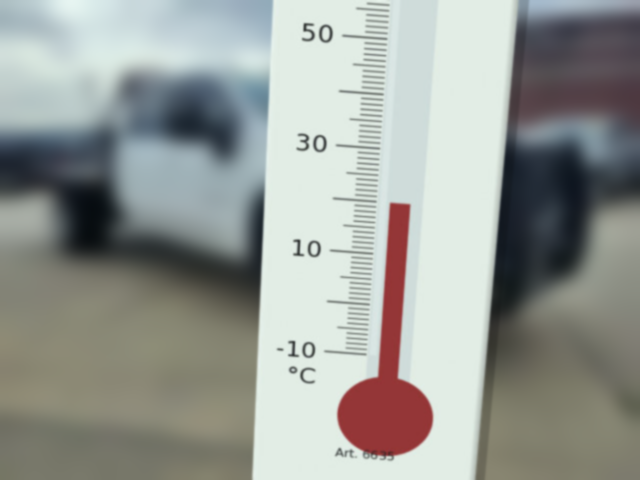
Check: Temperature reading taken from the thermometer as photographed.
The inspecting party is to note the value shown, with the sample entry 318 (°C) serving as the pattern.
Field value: 20 (°C)
